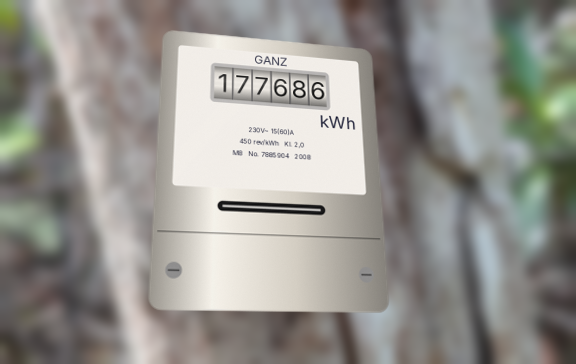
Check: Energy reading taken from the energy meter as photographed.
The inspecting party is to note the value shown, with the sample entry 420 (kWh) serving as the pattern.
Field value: 177686 (kWh)
